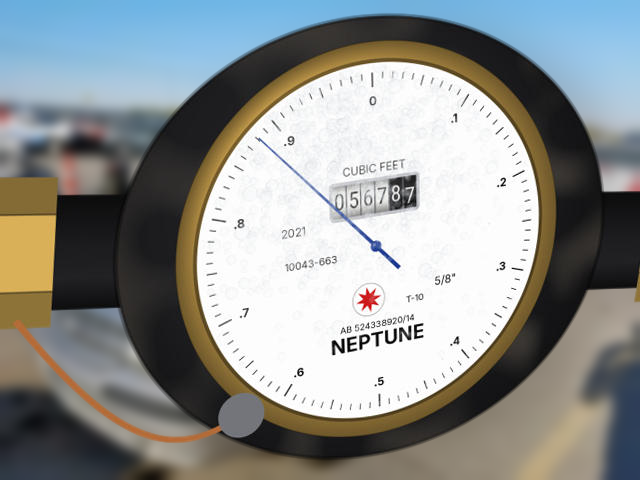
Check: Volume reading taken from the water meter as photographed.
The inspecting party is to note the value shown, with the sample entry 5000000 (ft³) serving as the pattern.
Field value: 56786.88 (ft³)
